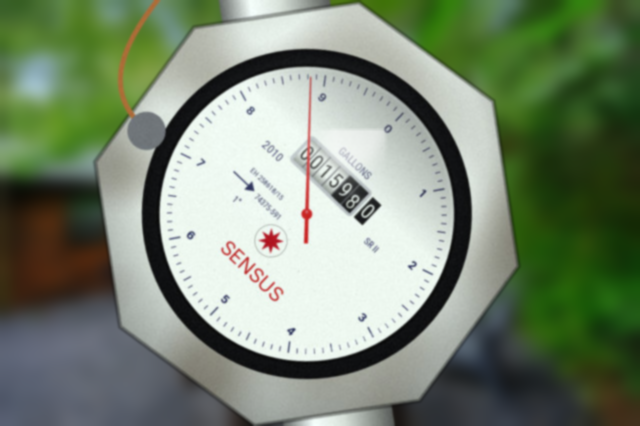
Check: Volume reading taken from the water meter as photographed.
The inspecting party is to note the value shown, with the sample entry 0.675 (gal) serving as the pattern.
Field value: 15978.8 (gal)
